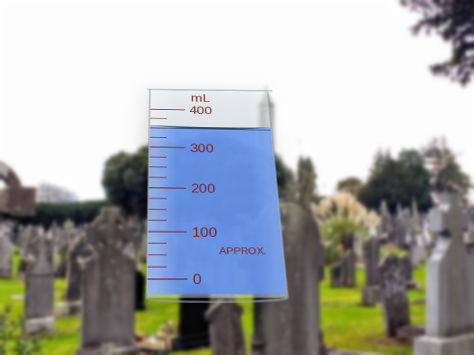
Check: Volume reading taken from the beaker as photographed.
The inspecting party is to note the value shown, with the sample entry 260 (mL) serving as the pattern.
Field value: 350 (mL)
